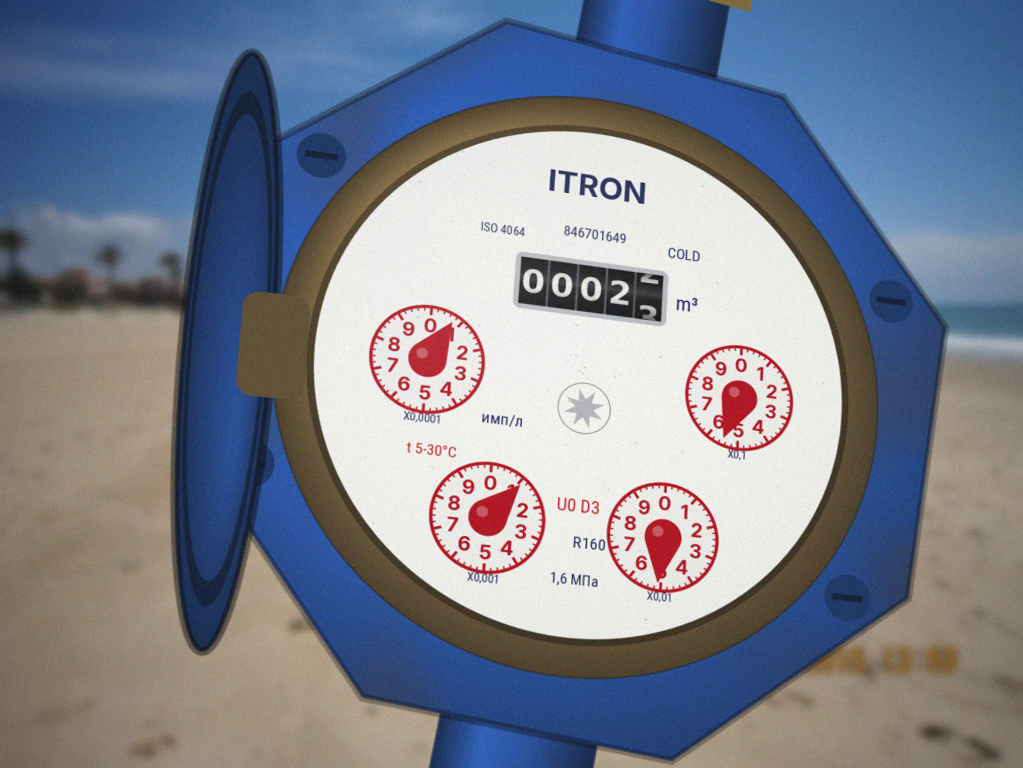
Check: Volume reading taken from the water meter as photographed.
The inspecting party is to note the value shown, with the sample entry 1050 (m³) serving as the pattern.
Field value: 22.5510 (m³)
